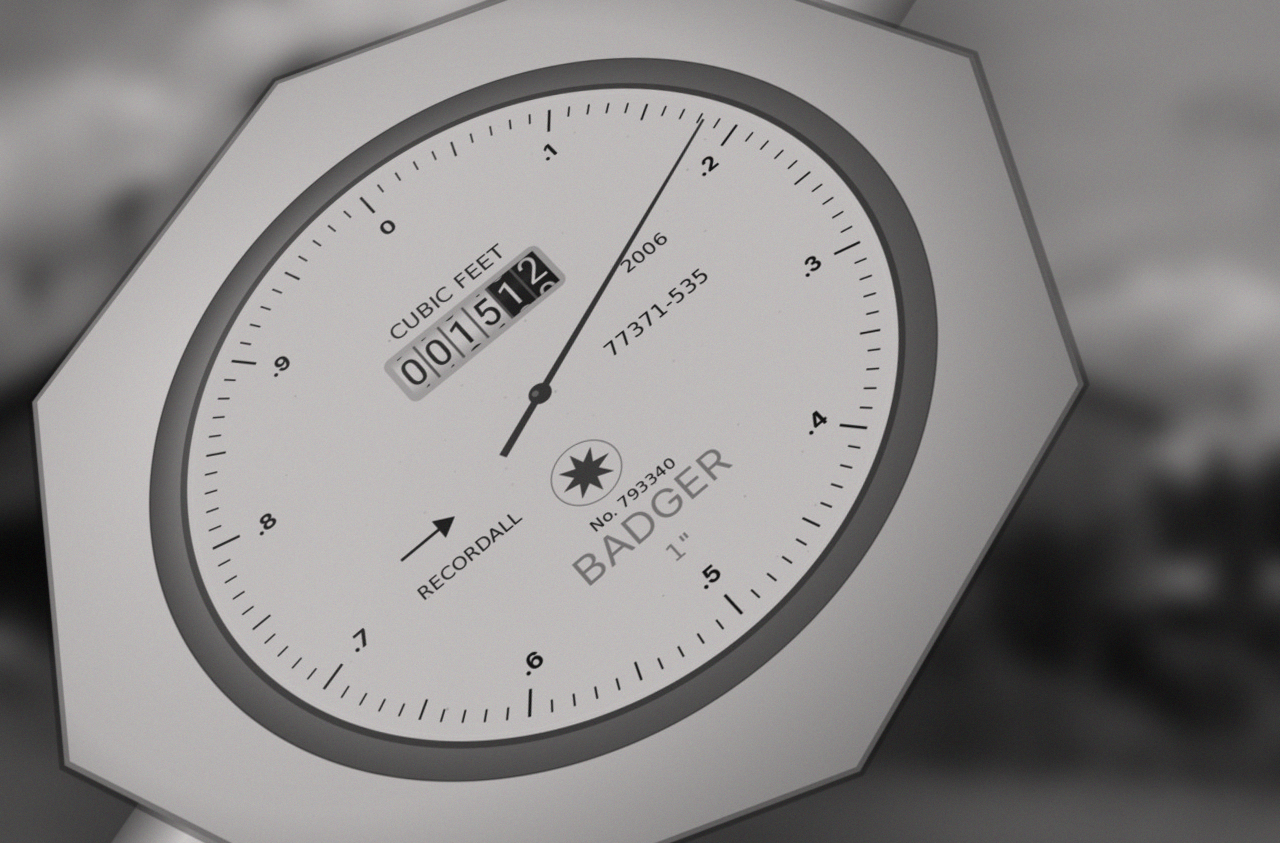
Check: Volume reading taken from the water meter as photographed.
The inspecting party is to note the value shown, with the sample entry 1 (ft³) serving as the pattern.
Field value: 1512.18 (ft³)
